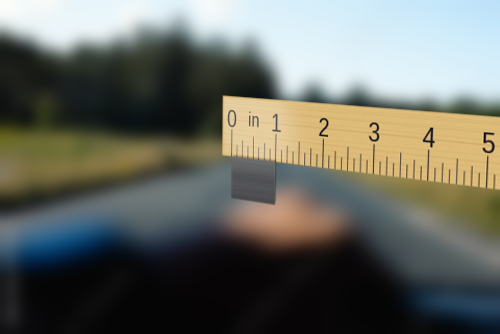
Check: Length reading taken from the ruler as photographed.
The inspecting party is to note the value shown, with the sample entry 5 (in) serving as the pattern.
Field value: 1 (in)
